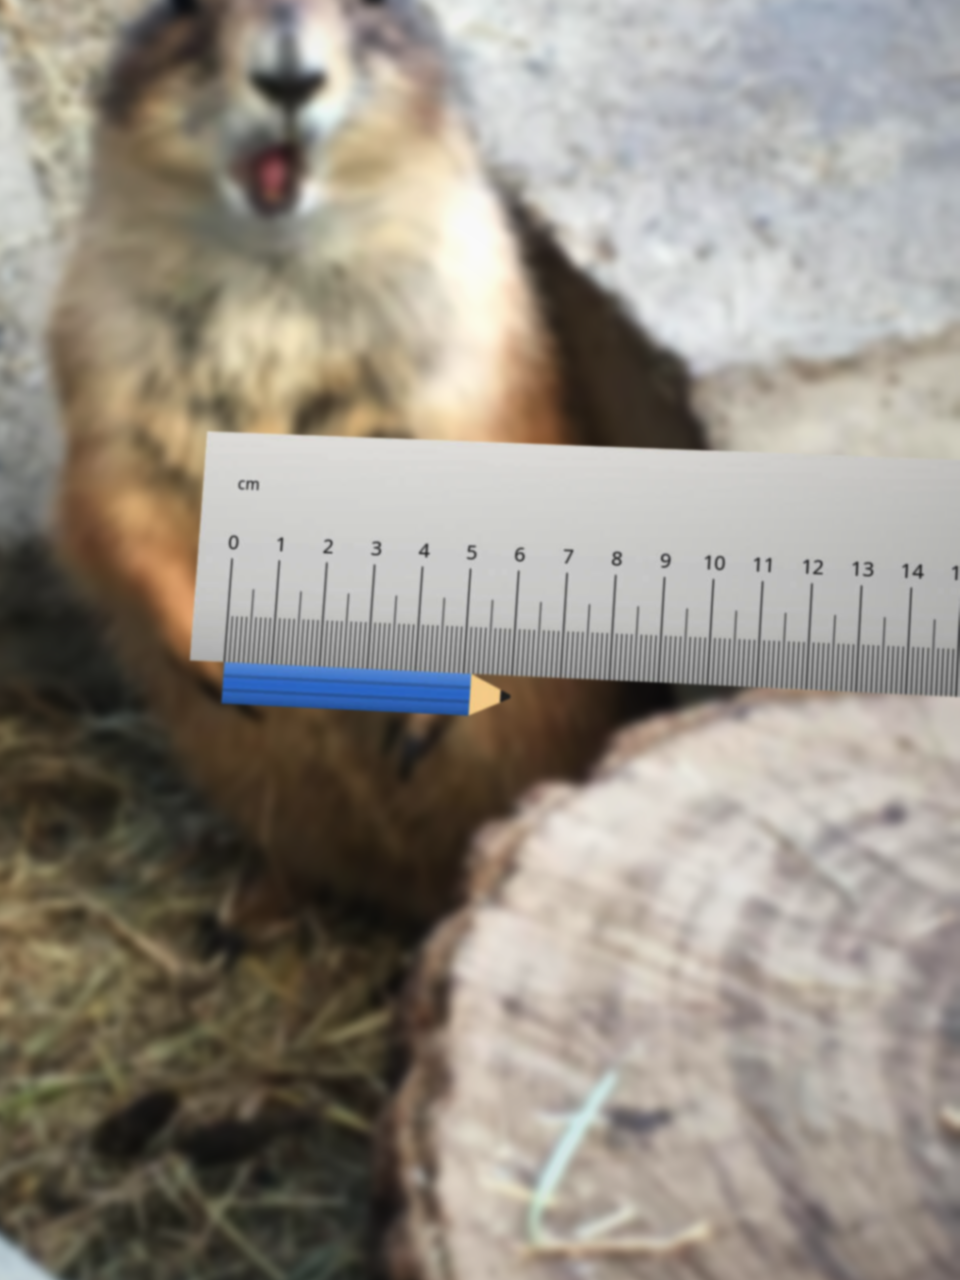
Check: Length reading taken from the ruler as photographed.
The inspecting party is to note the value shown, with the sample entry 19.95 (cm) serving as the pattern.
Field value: 6 (cm)
